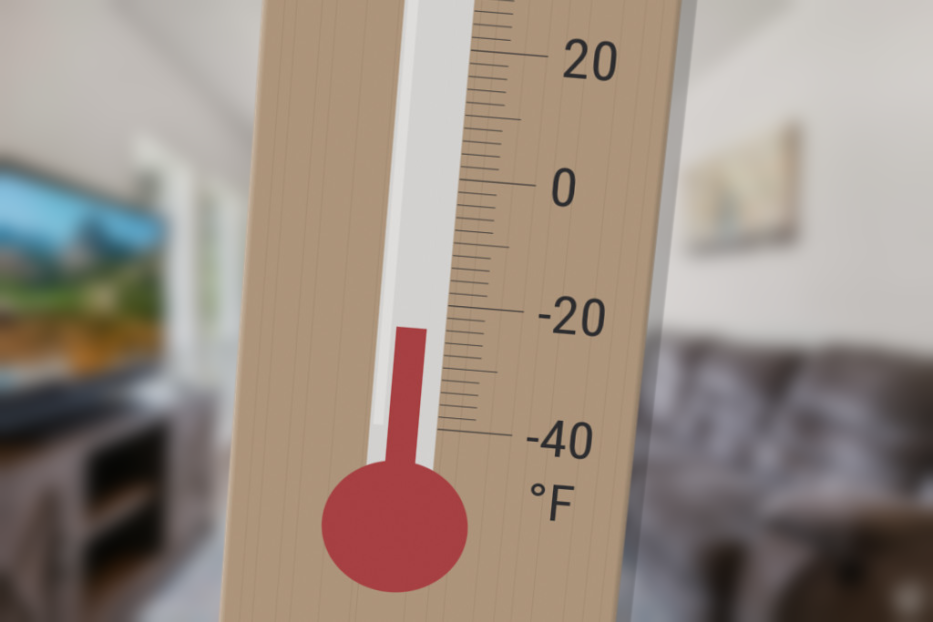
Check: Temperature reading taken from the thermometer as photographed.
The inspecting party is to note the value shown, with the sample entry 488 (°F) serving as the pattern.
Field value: -24 (°F)
